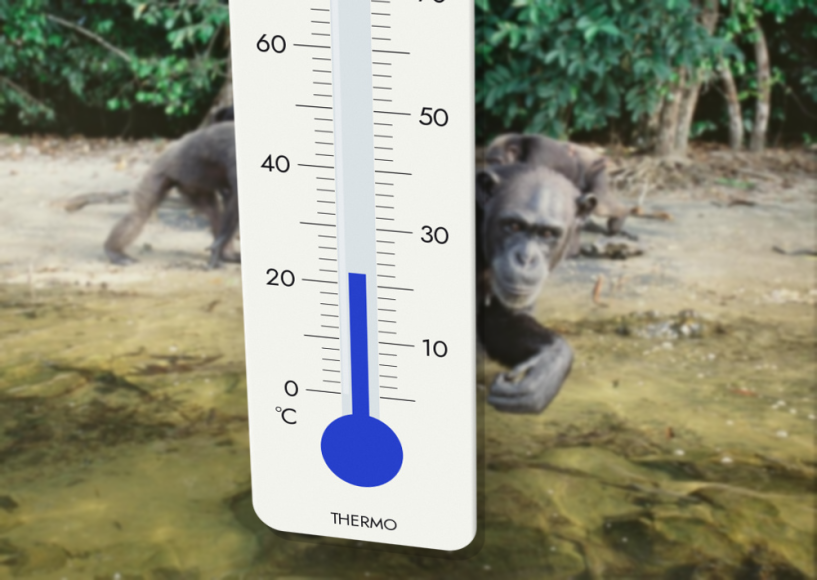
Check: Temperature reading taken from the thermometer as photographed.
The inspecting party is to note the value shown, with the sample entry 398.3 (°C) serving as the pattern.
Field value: 22 (°C)
